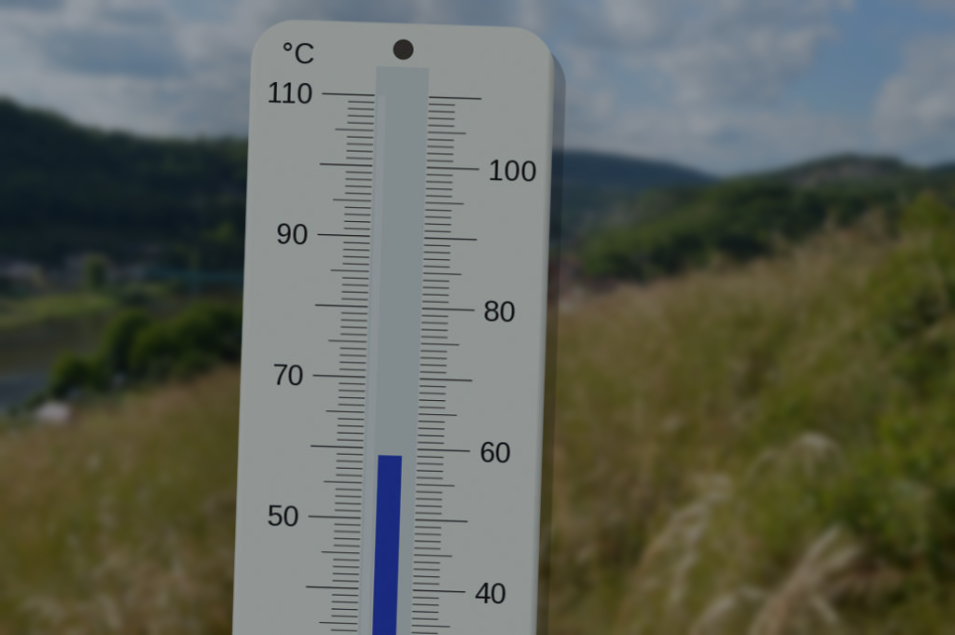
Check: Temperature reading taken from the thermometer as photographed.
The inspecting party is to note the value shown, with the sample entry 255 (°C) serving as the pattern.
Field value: 59 (°C)
